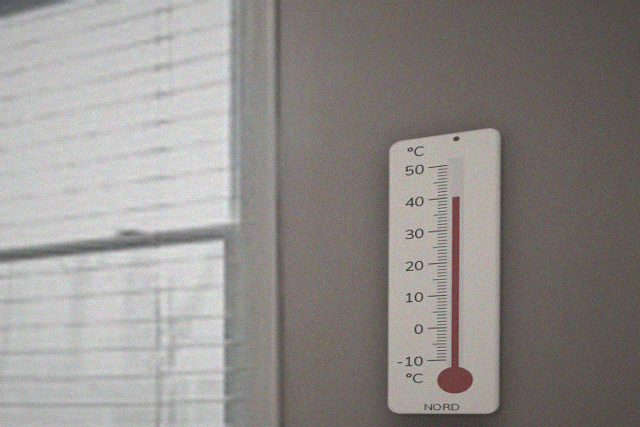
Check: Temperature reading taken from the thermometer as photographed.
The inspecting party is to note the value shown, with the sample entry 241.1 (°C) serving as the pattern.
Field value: 40 (°C)
